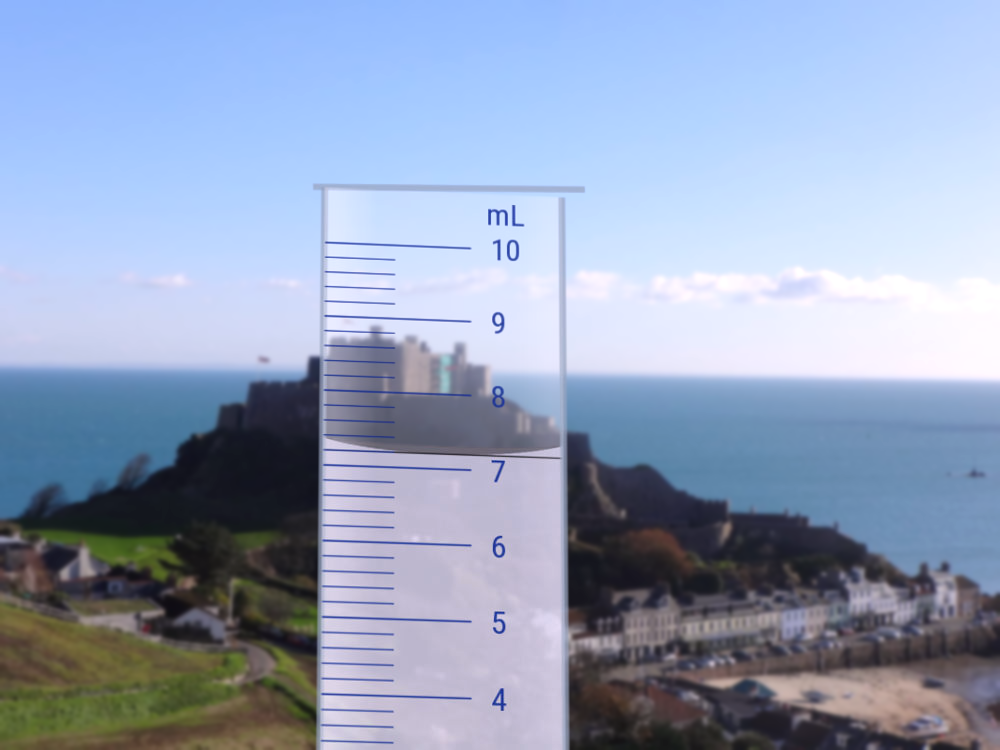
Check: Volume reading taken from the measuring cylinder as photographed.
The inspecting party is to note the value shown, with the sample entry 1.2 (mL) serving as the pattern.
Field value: 7.2 (mL)
